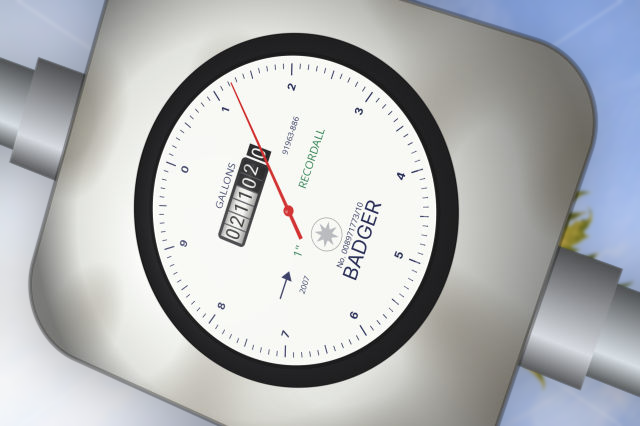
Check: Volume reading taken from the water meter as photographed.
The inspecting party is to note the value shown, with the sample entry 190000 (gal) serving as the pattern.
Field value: 211021.2 (gal)
